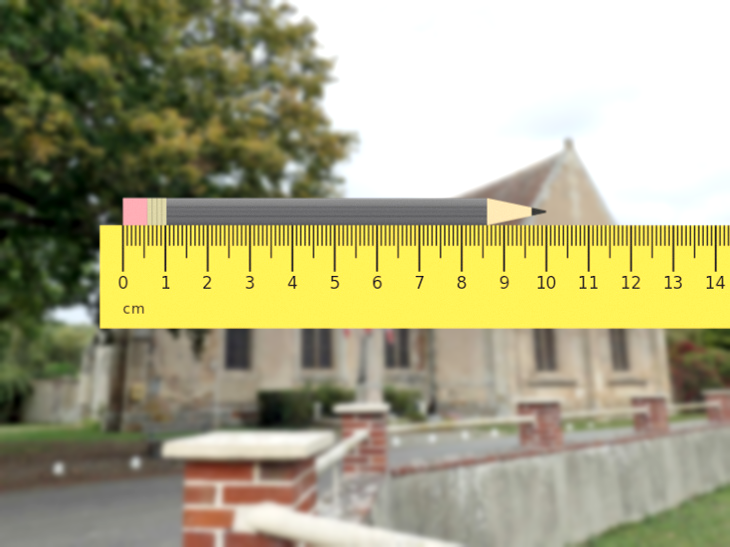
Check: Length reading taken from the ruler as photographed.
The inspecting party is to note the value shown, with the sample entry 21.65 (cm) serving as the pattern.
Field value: 10 (cm)
